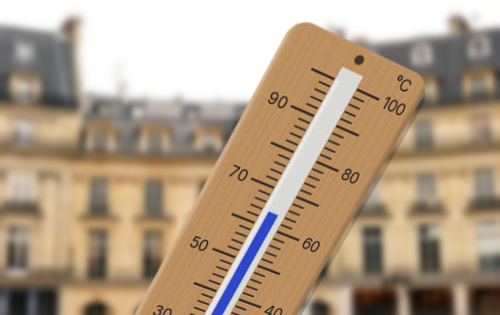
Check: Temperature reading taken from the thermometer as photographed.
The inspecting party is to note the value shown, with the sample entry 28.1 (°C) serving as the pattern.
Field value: 64 (°C)
